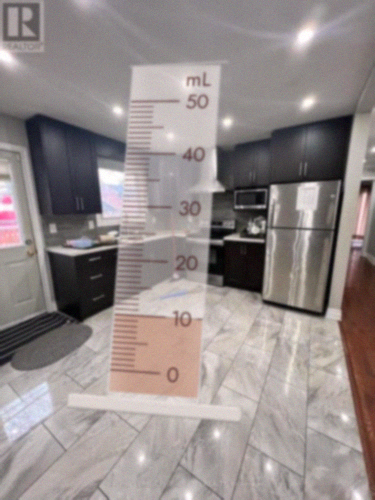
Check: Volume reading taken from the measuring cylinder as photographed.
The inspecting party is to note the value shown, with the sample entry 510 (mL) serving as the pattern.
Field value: 10 (mL)
